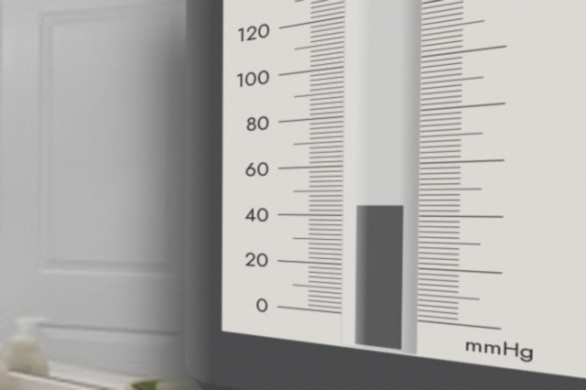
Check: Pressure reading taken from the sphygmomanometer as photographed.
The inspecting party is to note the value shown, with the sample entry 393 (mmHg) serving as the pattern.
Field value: 44 (mmHg)
